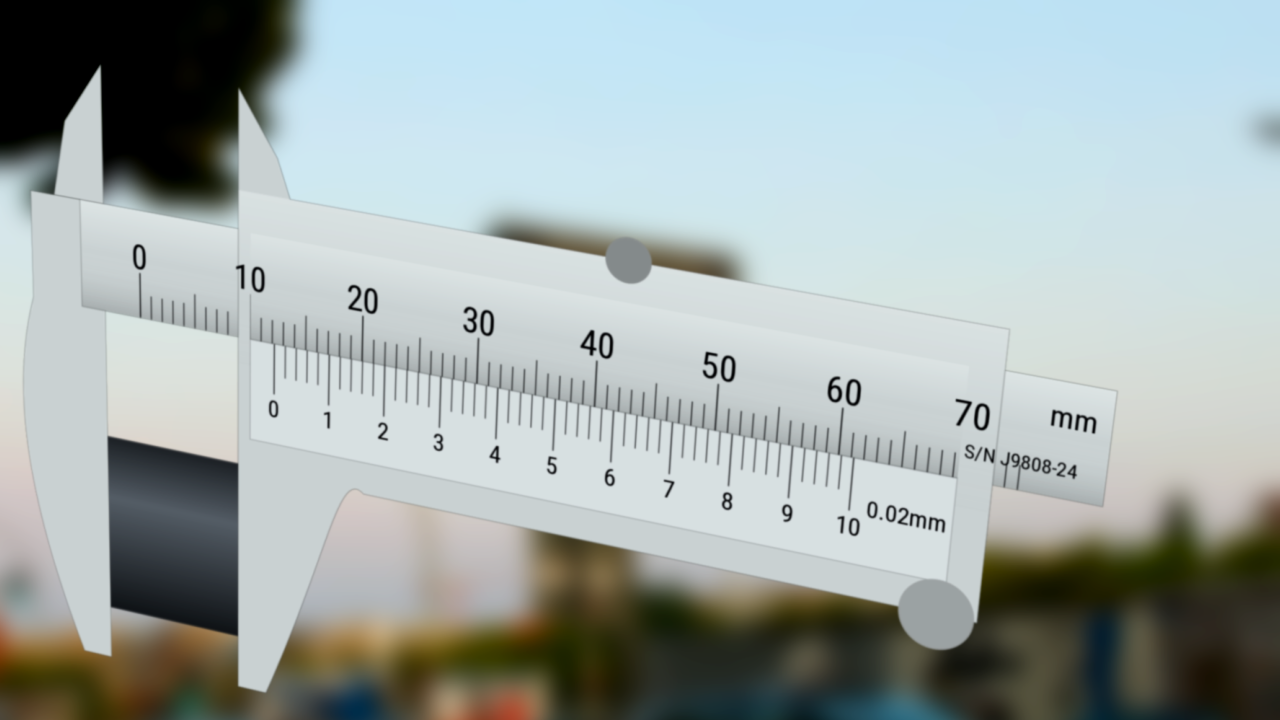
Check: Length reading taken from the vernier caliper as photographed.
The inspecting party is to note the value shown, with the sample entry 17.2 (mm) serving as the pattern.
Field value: 12.2 (mm)
